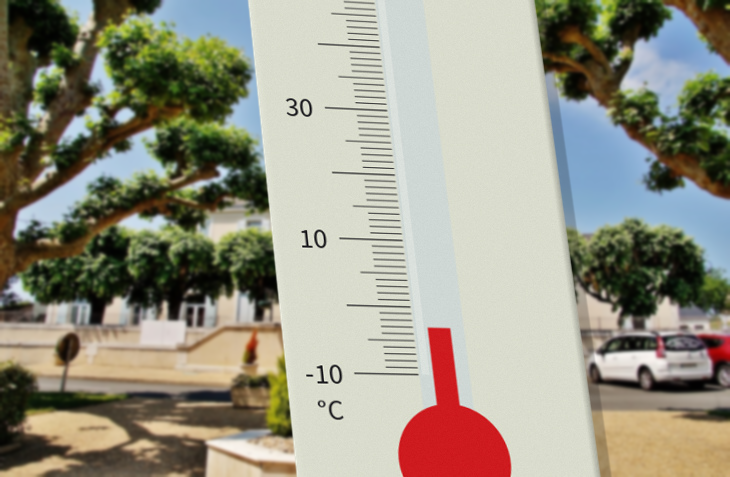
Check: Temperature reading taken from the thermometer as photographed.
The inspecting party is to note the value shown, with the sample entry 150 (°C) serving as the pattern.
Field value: -3 (°C)
